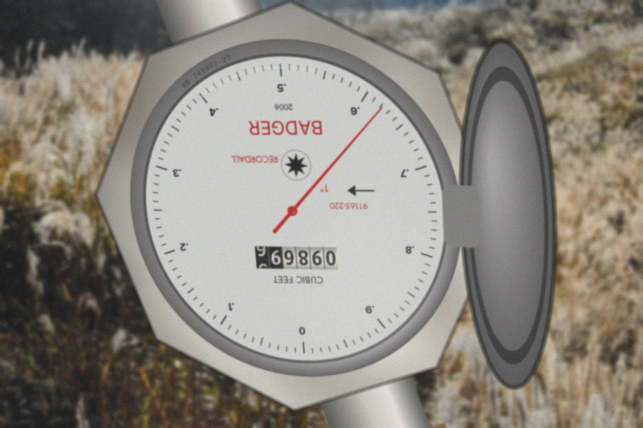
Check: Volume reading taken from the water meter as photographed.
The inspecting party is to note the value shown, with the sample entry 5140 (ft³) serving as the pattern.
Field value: 98695.62 (ft³)
